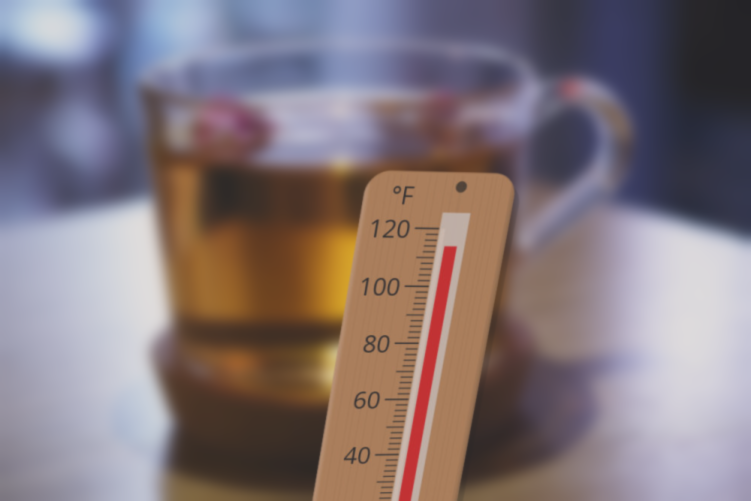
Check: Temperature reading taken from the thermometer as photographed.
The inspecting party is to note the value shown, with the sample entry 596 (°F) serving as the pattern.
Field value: 114 (°F)
